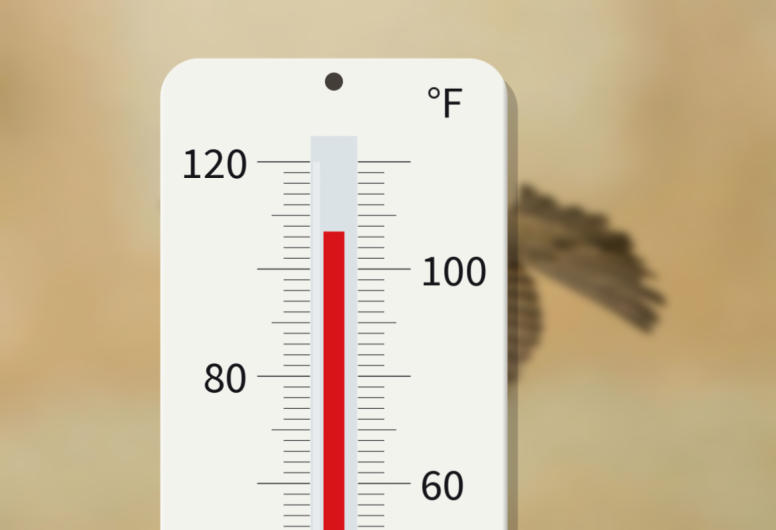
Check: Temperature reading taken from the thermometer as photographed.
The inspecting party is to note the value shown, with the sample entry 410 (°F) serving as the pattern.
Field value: 107 (°F)
